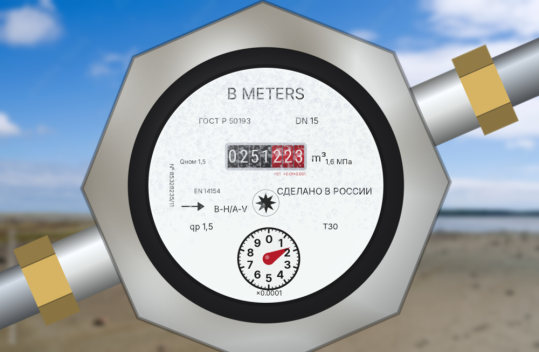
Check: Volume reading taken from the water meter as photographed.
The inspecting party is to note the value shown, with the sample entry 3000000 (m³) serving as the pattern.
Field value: 251.2231 (m³)
